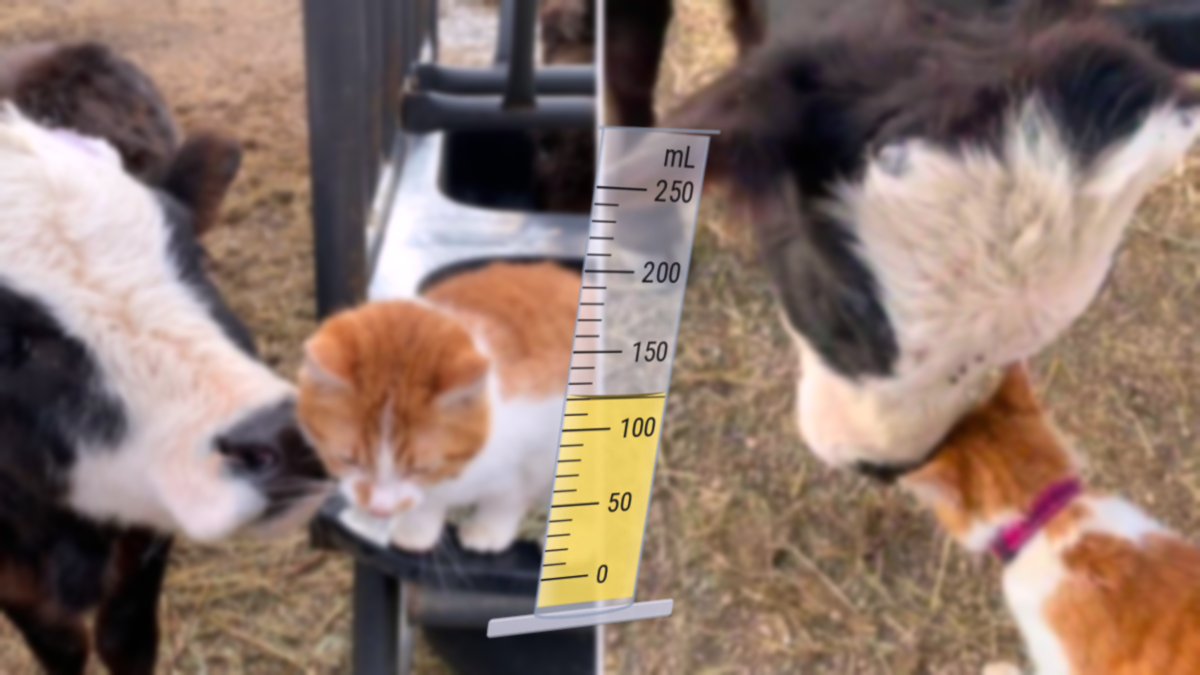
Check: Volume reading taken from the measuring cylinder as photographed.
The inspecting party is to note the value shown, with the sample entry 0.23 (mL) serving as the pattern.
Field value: 120 (mL)
